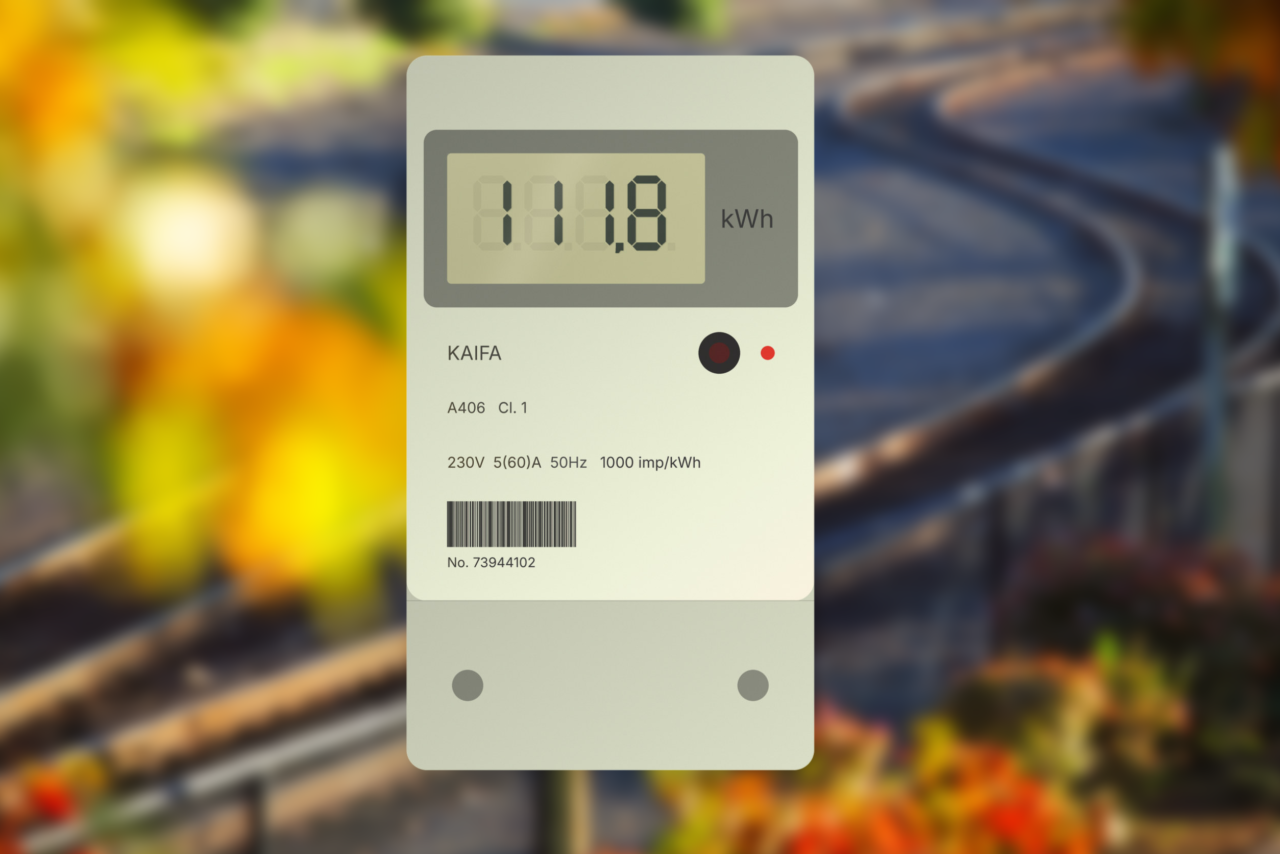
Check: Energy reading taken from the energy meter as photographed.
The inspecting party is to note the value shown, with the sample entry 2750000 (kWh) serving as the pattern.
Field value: 111.8 (kWh)
